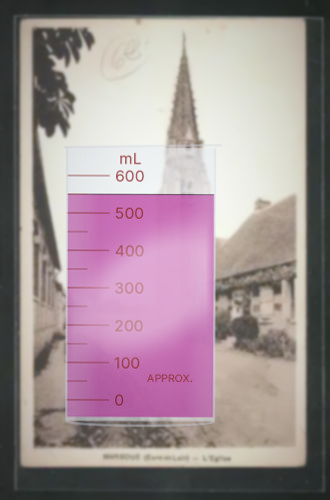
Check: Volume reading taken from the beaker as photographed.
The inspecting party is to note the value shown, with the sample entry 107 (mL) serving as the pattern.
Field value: 550 (mL)
